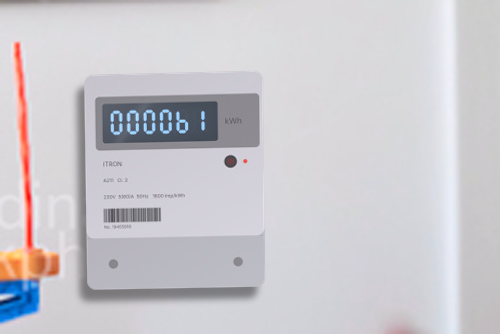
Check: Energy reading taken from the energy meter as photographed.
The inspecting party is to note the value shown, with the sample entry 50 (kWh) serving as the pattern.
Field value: 61 (kWh)
